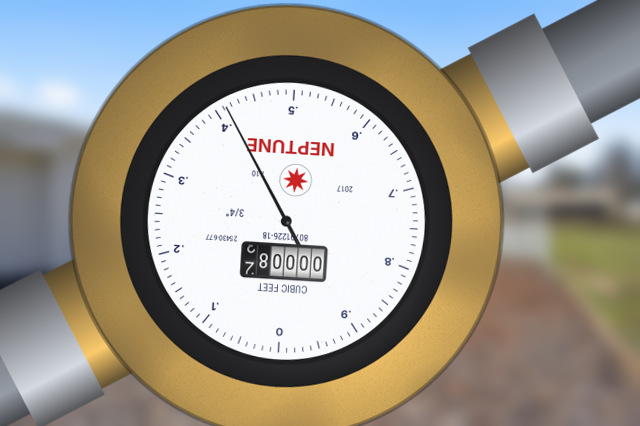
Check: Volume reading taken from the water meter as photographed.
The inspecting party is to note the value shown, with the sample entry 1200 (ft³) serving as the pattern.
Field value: 82.41 (ft³)
